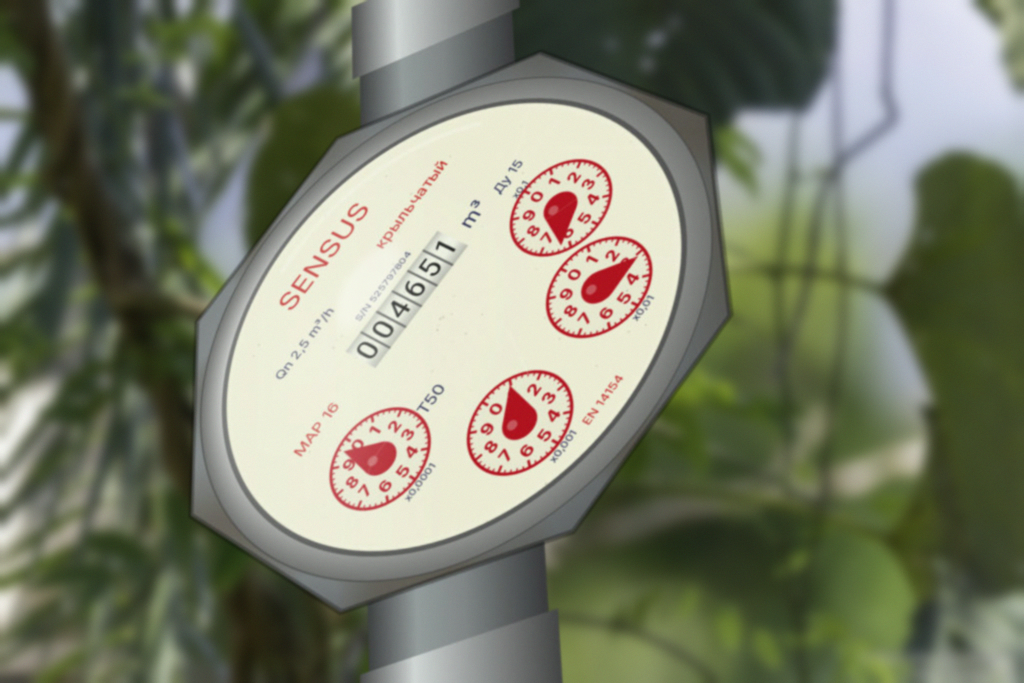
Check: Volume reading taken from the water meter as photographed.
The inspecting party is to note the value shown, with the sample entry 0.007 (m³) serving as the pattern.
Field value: 4651.6309 (m³)
